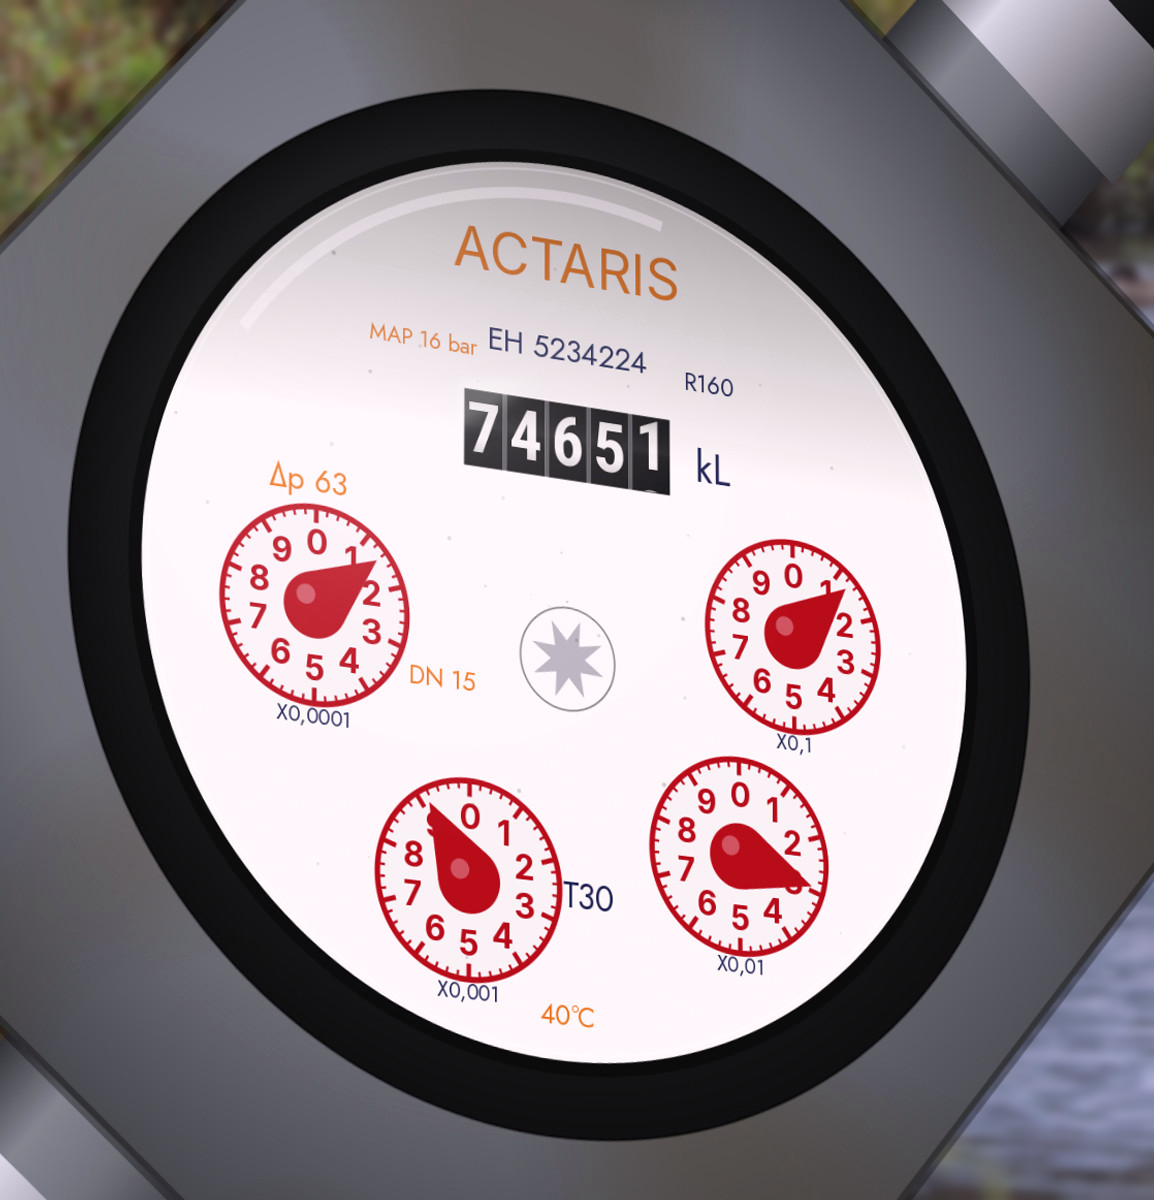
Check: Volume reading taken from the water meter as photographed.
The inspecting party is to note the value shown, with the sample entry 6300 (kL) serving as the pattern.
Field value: 74651.1291 (kL)
